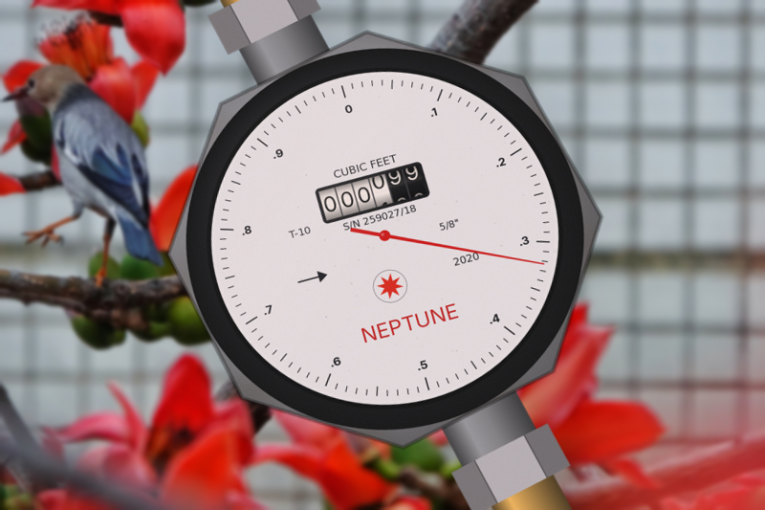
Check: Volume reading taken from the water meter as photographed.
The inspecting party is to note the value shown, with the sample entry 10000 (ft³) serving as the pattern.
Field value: 99.32 (ft³)
